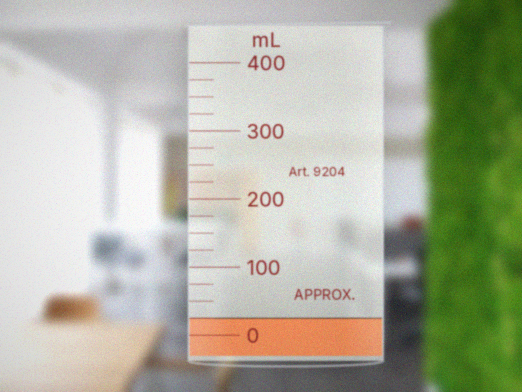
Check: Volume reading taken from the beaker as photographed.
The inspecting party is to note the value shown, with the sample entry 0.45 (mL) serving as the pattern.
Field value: 25 (mL)
